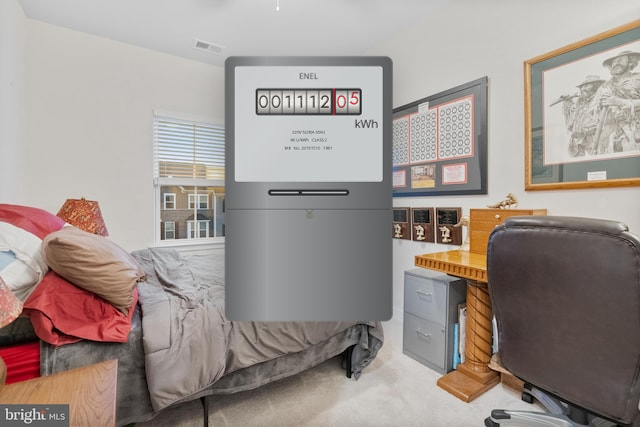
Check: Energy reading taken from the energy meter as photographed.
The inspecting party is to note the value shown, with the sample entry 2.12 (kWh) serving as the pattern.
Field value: 1112.05 (kWh)
